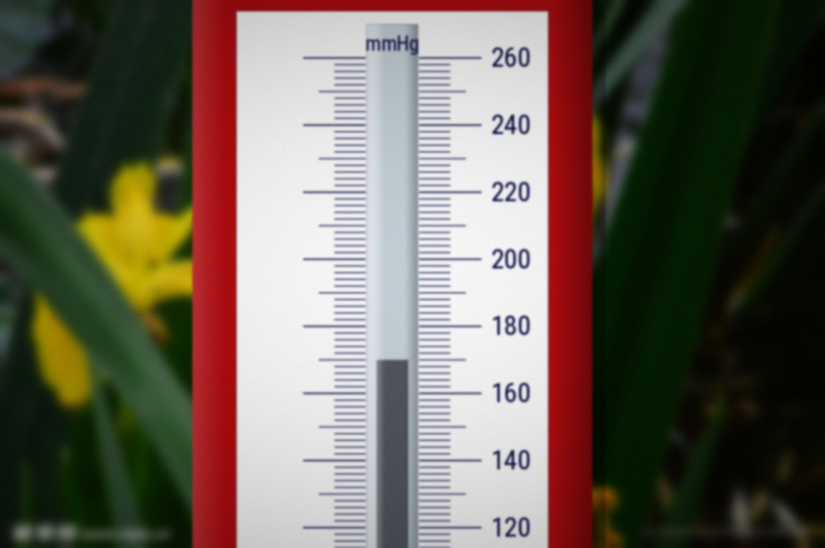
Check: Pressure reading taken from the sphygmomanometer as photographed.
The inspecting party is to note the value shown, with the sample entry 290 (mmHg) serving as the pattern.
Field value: 170 (mmHg)
